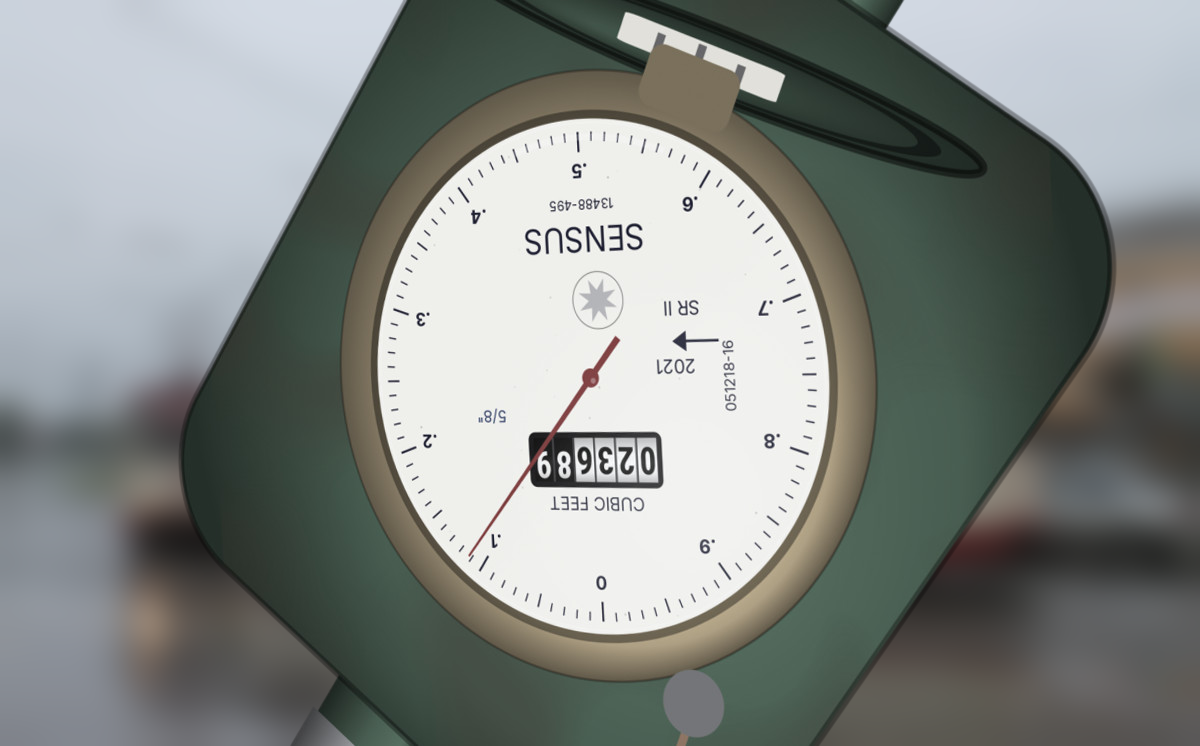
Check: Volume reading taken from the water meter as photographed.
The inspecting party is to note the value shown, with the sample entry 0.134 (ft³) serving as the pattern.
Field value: 23689.11 (ft³)
